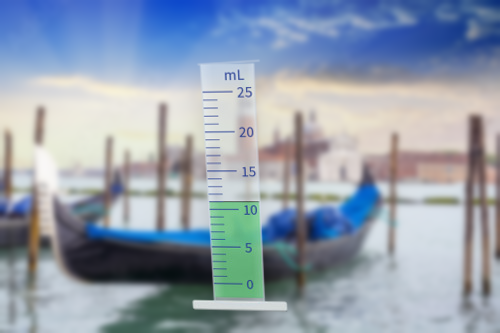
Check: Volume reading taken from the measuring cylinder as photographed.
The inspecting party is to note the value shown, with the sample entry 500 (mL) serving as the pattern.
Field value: 11 (mL)
